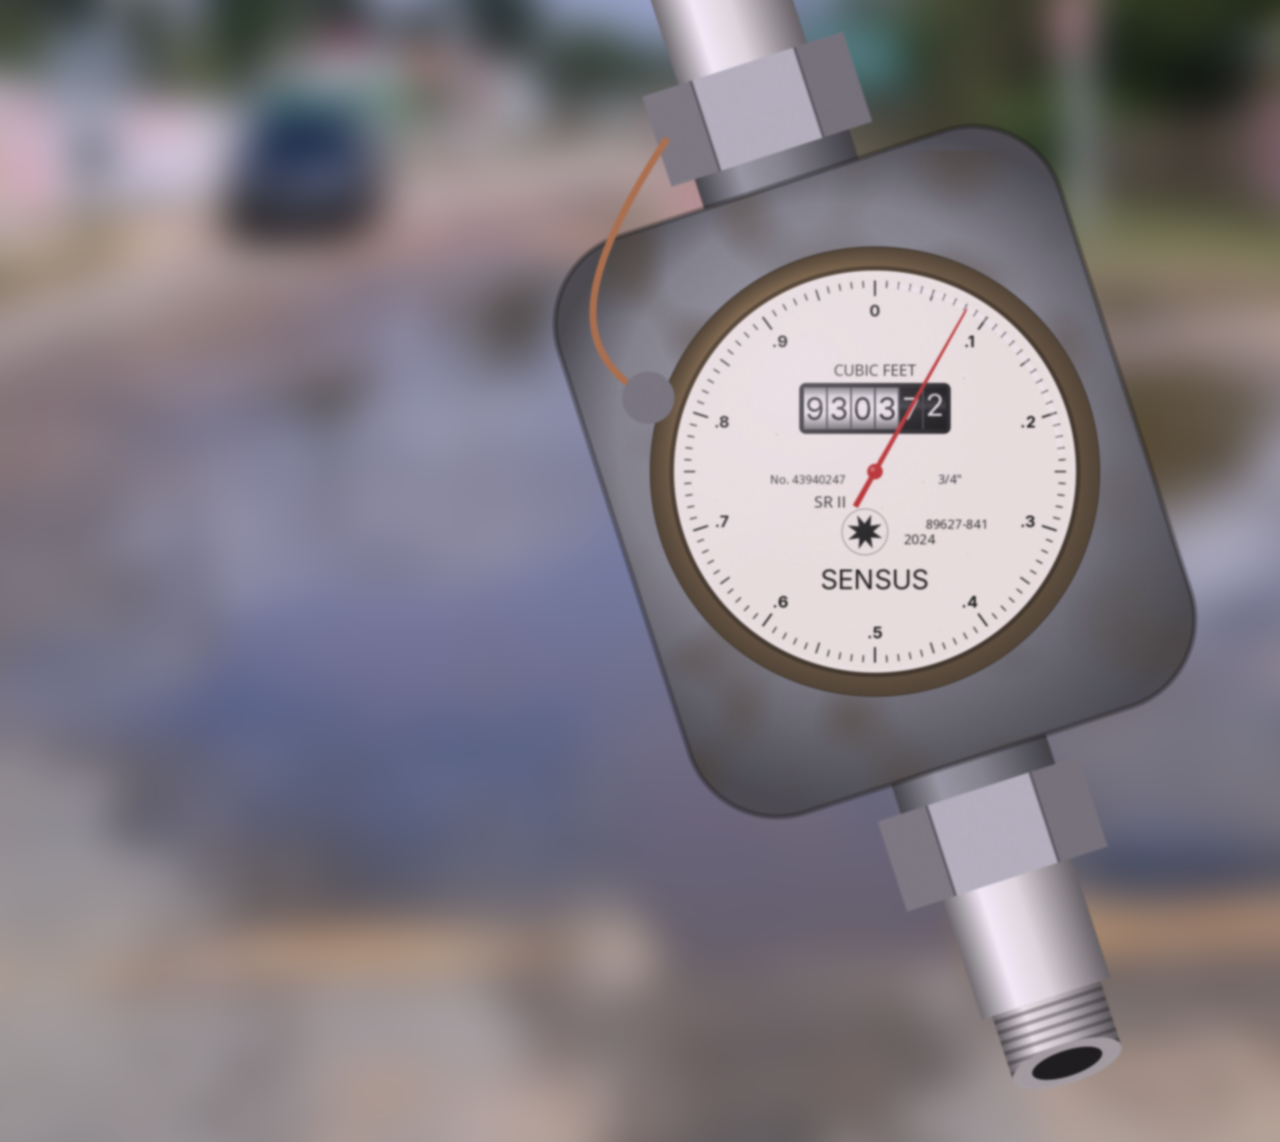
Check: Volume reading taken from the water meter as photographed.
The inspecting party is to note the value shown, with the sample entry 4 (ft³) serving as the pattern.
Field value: 930372.08 (ft³)
